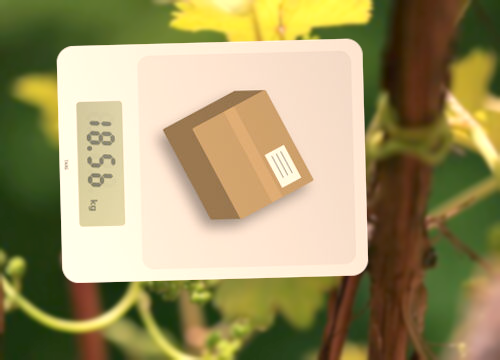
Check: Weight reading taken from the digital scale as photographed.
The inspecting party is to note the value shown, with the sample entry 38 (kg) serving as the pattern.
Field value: 18.56 (kg)
